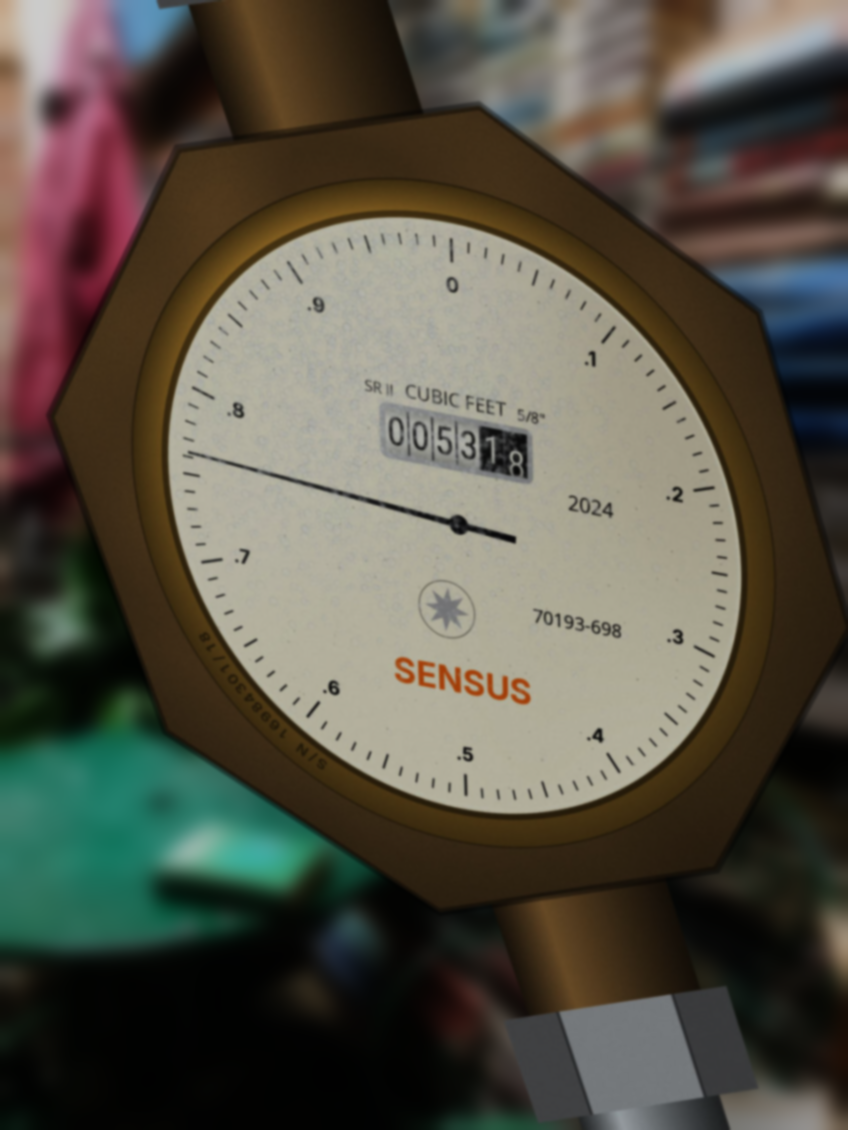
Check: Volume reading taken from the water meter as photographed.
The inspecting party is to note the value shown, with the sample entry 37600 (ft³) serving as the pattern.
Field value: 5317.76 (ft³)
